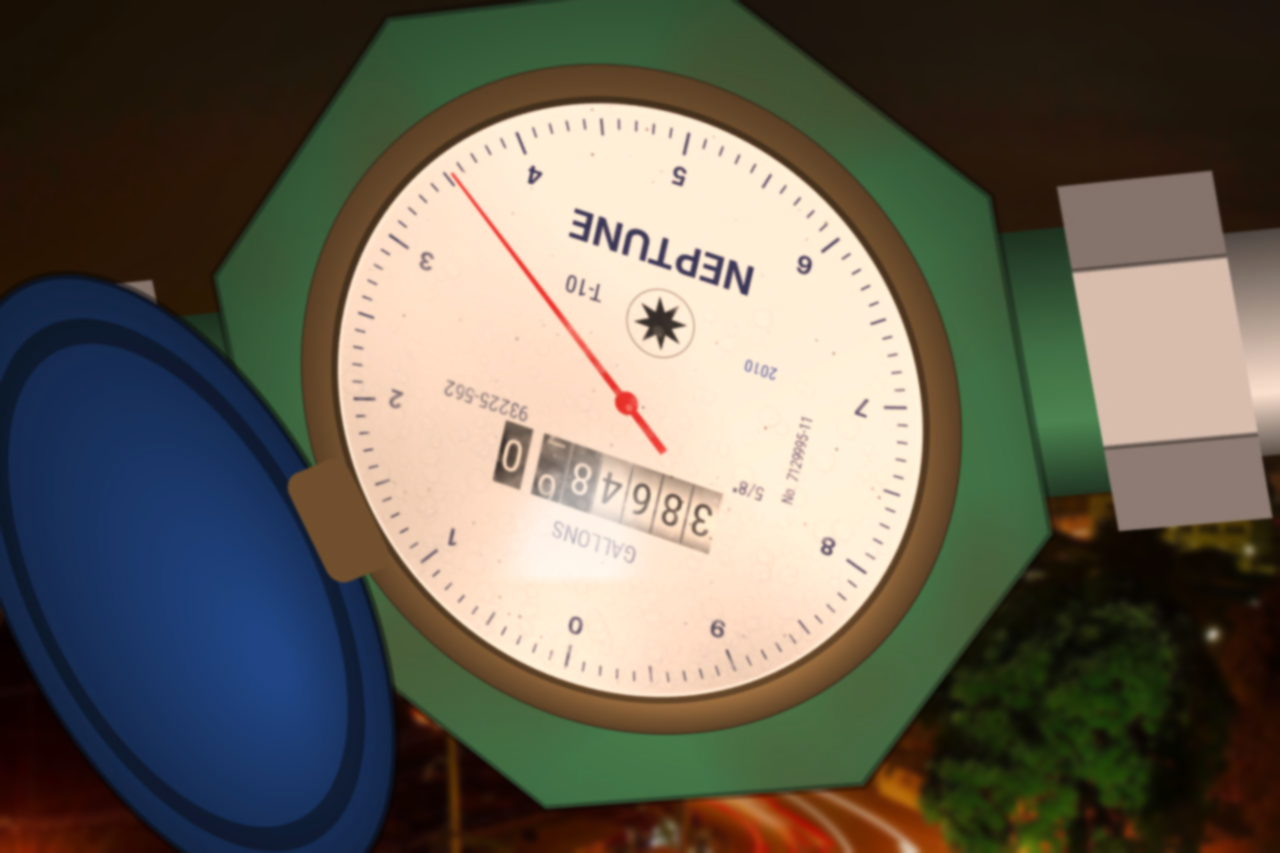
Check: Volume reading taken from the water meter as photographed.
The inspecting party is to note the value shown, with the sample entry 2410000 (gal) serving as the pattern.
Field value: 3864863.5 (gal)
